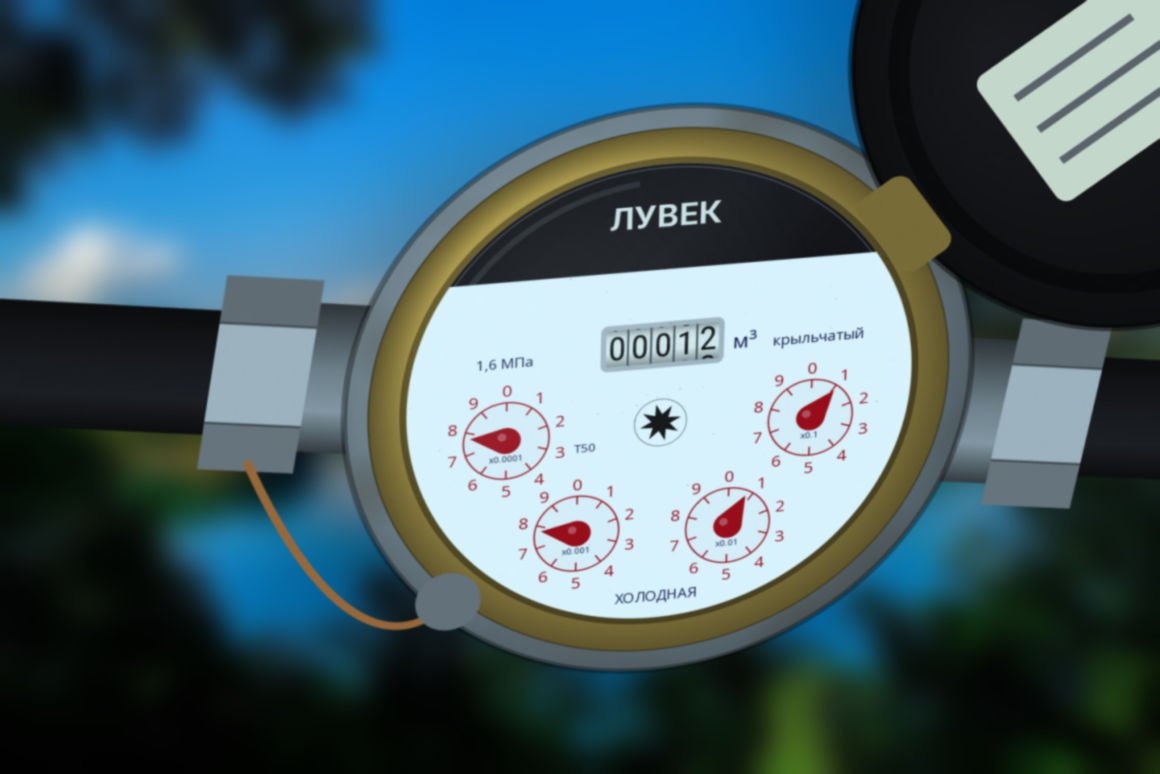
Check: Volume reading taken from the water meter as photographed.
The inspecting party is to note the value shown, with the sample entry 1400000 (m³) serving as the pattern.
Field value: 12.1077 (m³)
